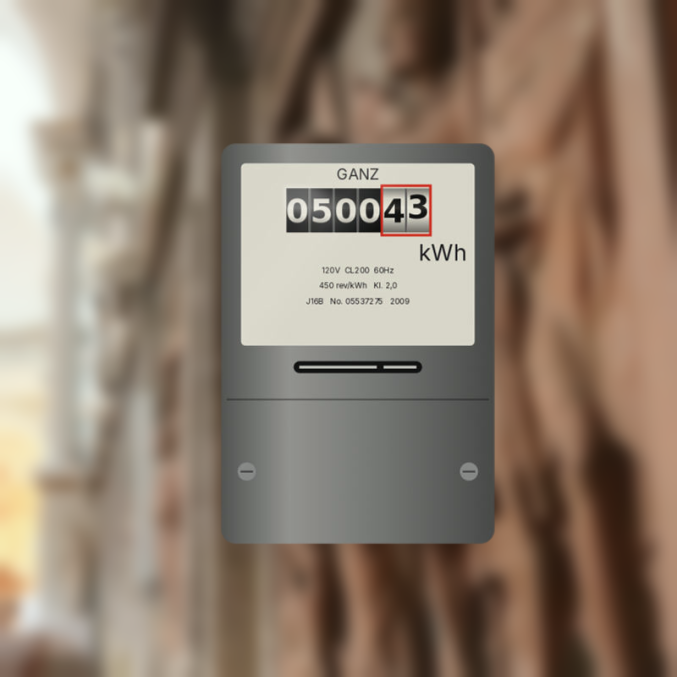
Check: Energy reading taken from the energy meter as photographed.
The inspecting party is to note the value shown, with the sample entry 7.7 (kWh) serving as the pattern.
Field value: 500.43 (kWh)
